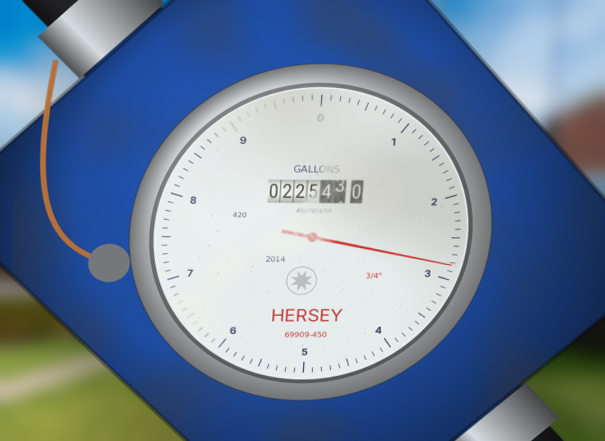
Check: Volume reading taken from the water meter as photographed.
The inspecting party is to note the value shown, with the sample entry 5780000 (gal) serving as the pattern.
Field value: 225432.8 (gal)
